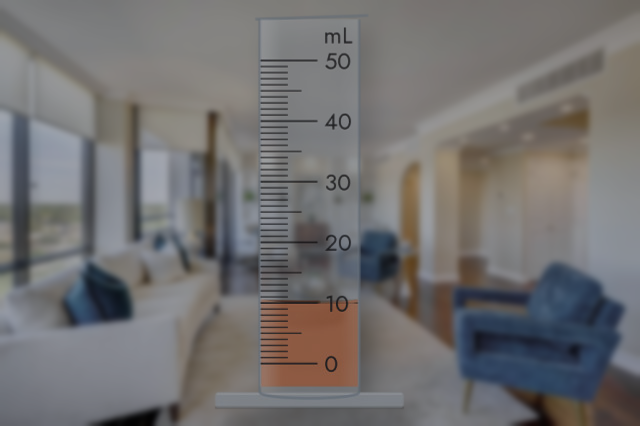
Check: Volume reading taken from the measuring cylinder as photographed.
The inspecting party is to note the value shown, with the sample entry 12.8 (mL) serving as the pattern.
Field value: 10 (mL)
